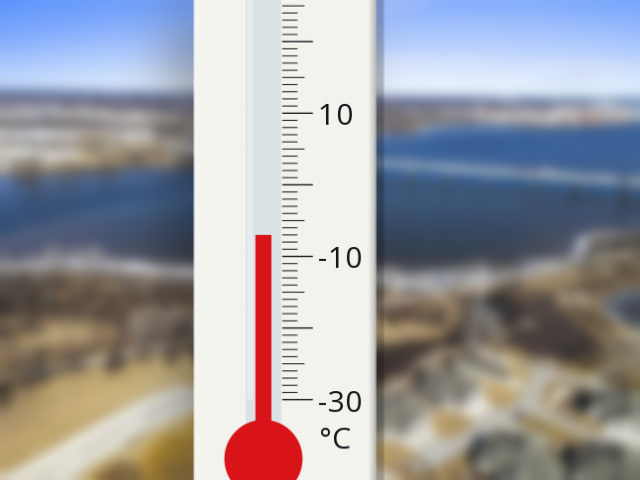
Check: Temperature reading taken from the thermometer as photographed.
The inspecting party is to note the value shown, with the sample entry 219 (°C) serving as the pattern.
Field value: -7 (°C)
